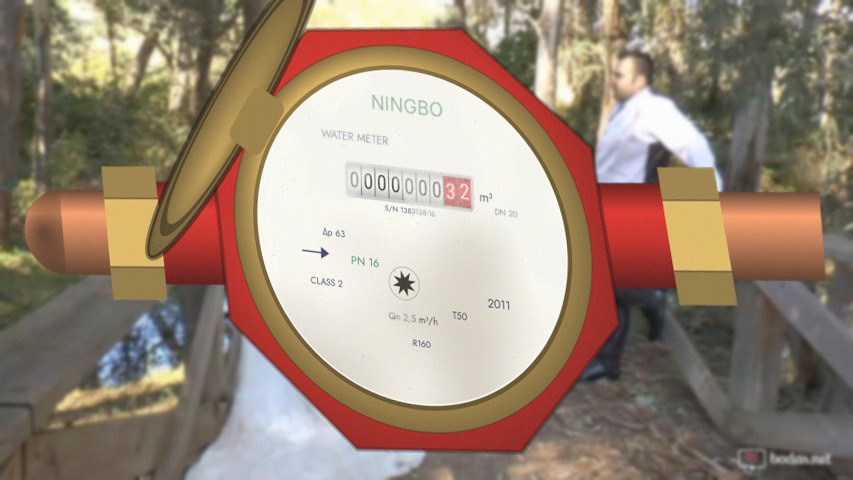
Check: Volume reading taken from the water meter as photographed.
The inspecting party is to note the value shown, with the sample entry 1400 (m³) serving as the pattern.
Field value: 0.32 (m³)
